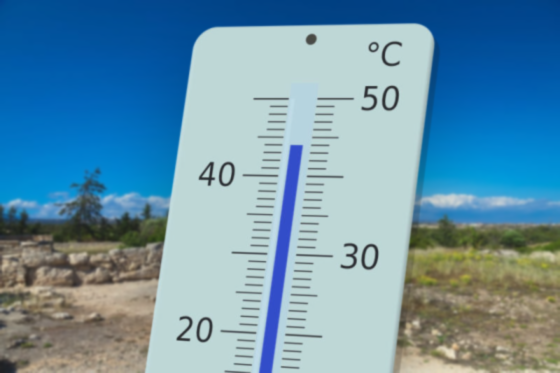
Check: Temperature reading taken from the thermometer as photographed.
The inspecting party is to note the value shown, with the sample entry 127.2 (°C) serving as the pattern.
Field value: 44 (°C)
